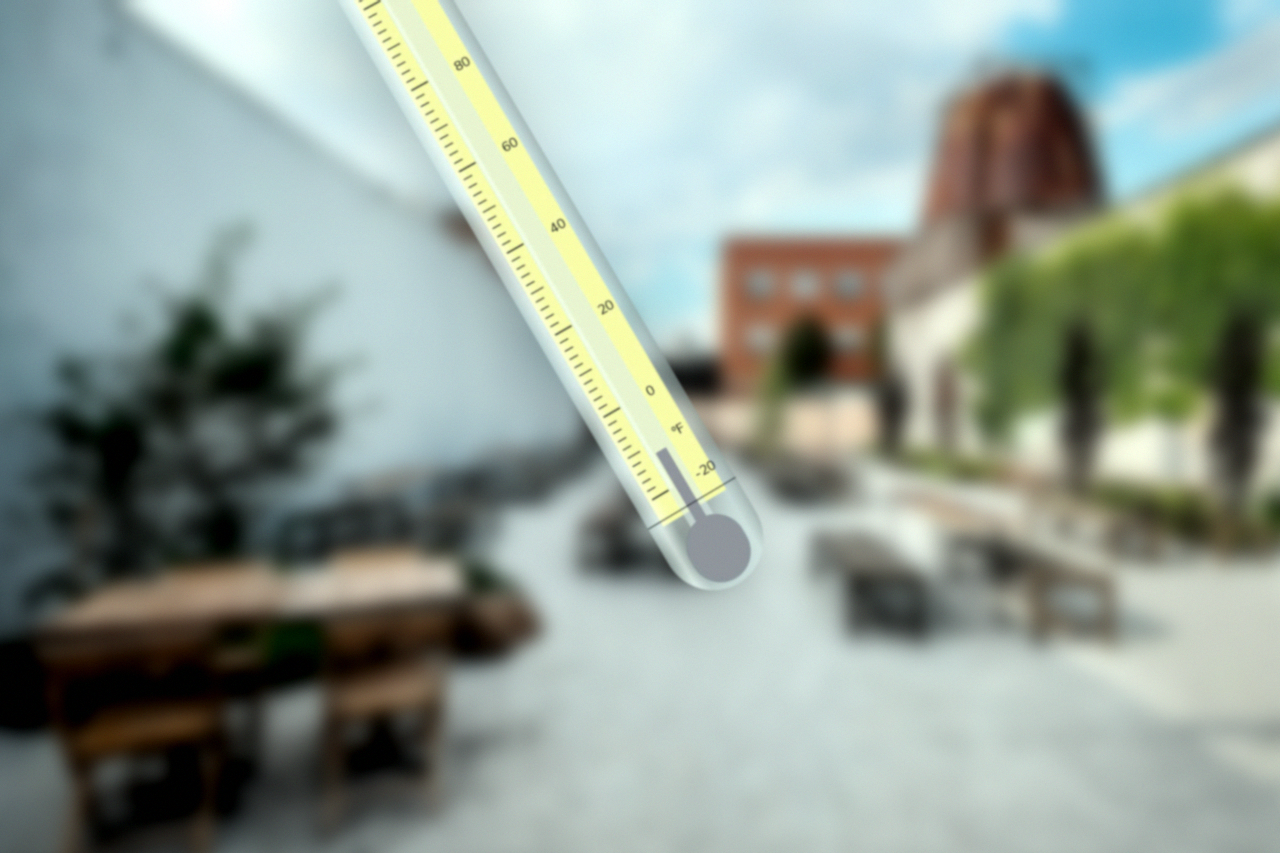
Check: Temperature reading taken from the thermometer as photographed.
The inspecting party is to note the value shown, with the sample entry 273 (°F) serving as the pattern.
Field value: -12 (°F)
